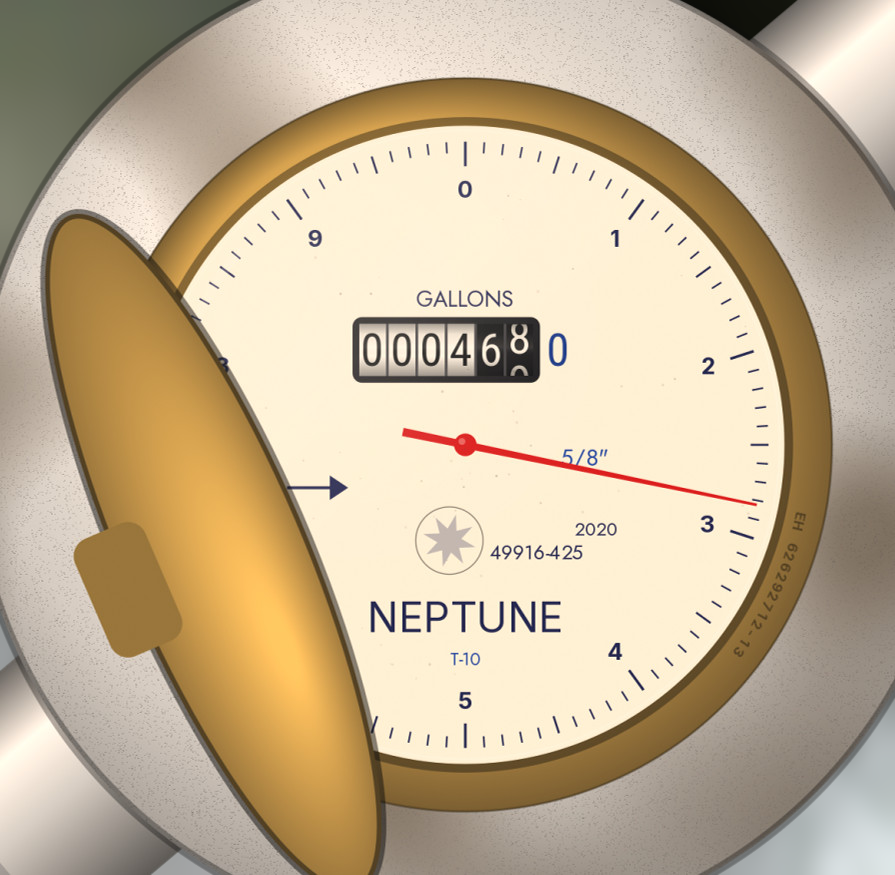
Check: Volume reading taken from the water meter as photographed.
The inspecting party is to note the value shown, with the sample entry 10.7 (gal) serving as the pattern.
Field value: 4682.8 (gal)
